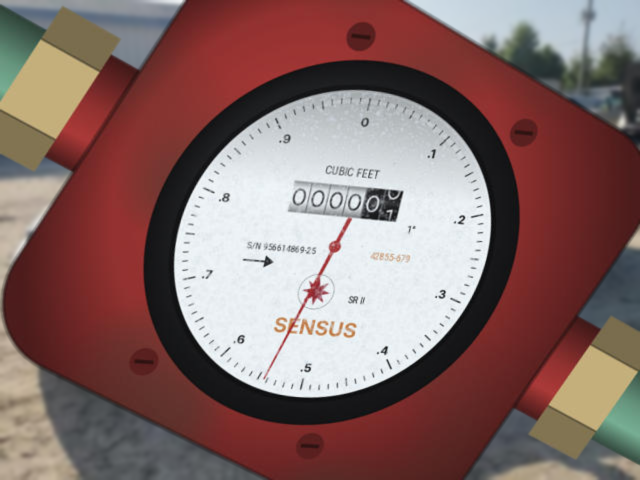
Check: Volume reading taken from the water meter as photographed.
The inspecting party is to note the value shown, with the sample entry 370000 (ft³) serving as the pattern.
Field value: 0.54 (ft³)
